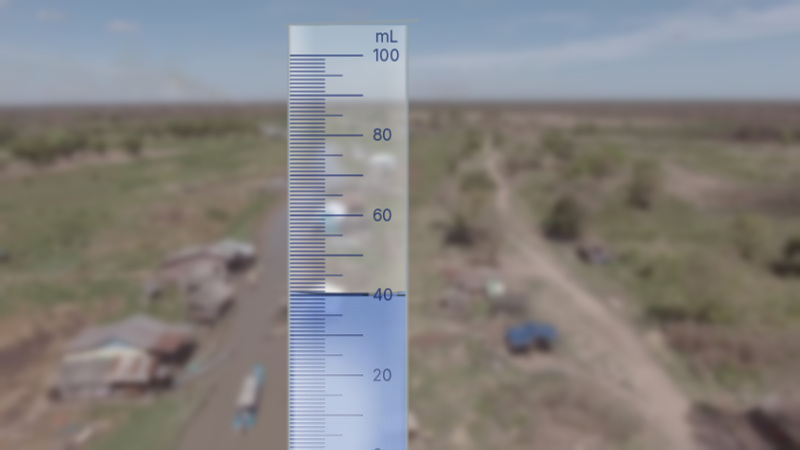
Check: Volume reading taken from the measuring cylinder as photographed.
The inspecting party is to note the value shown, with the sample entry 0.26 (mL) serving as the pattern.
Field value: 40 (mL)
